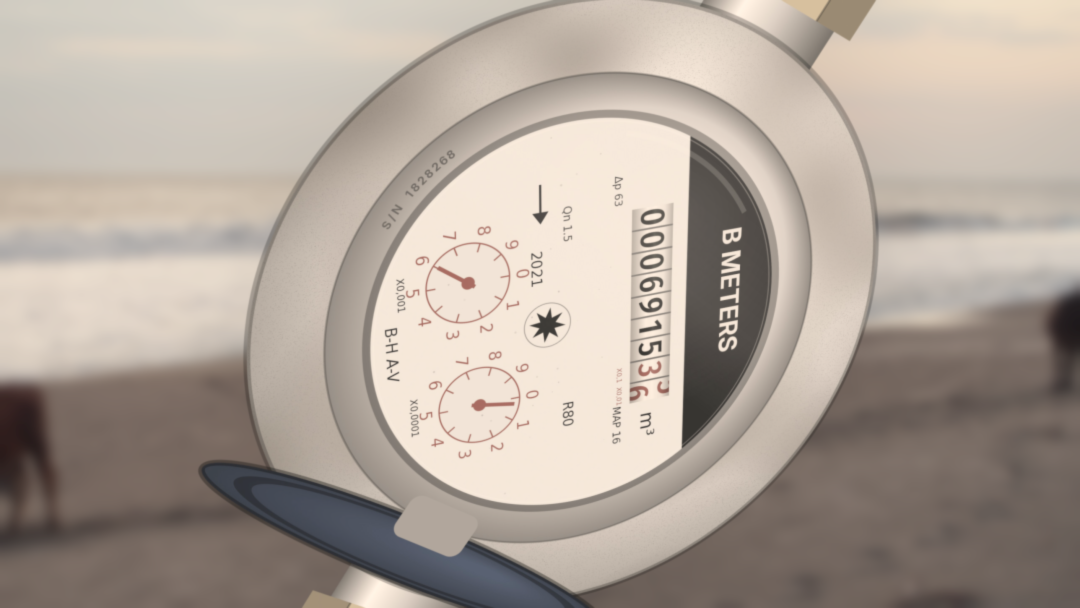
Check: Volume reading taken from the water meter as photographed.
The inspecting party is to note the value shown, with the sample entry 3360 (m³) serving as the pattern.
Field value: 6915.3560 (m³)
